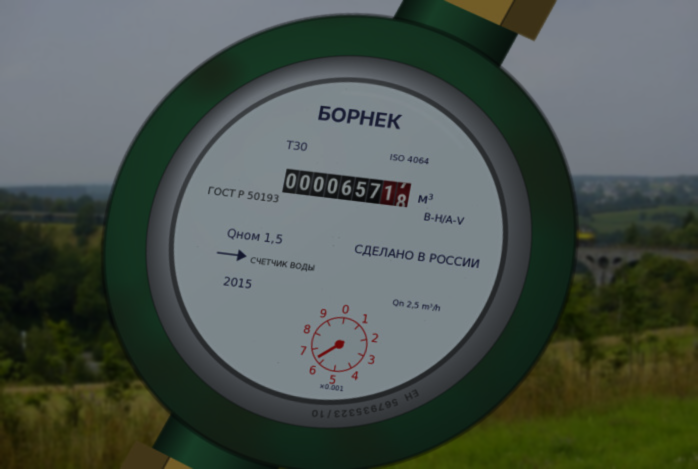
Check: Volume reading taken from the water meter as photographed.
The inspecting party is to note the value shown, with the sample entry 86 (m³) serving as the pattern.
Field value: 657.176 (m³)
